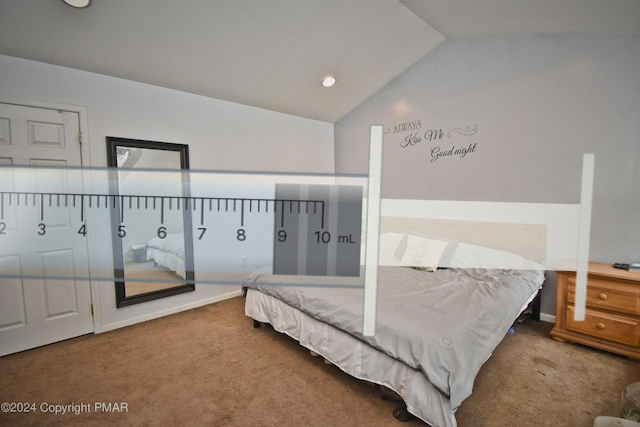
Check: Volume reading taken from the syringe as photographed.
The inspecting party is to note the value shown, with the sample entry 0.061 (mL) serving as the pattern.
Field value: 8.8 (mL)
